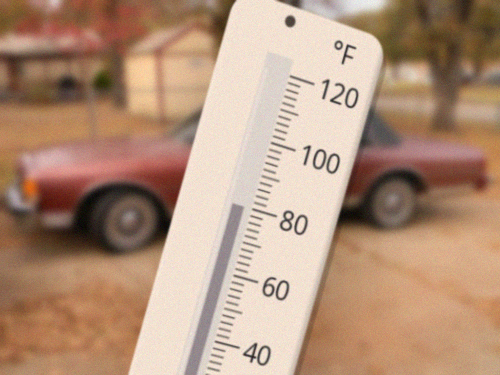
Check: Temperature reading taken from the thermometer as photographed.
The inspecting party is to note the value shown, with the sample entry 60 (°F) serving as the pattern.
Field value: 80 (°F)
